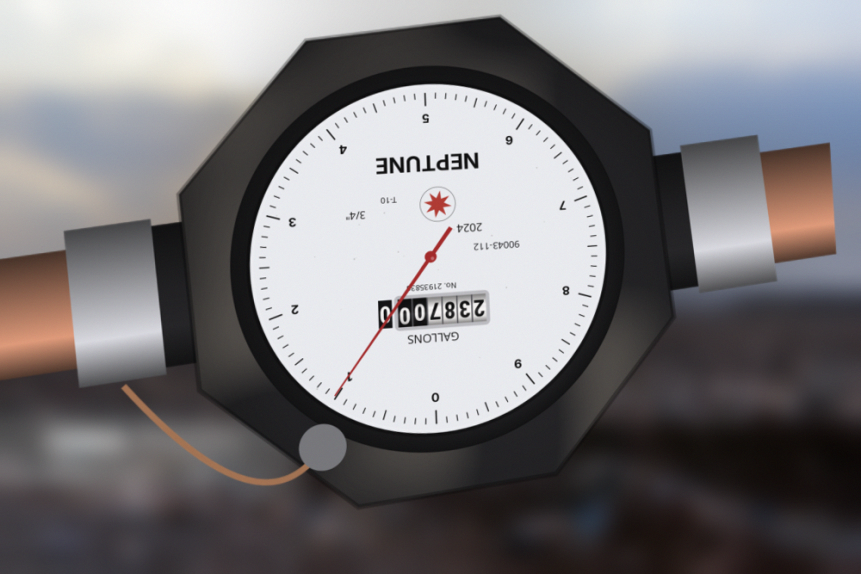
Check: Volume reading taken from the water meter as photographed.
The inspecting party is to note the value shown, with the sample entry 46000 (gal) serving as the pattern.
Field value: 2387001.0 (gal)
